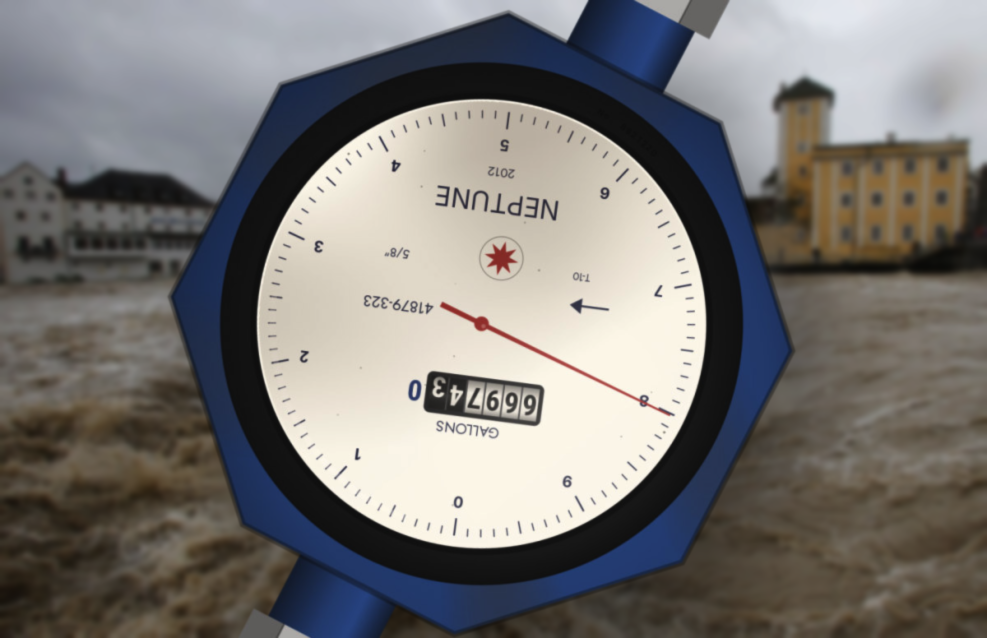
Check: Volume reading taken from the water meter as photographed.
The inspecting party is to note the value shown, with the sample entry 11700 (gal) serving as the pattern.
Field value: 6697428.0 (gal)
